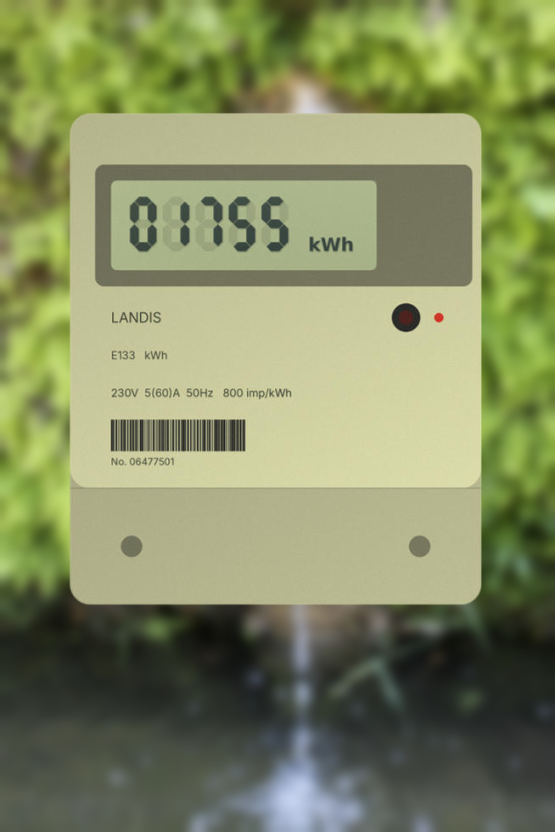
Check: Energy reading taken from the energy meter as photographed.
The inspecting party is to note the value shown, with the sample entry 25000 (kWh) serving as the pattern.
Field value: 1755 (kWh)
